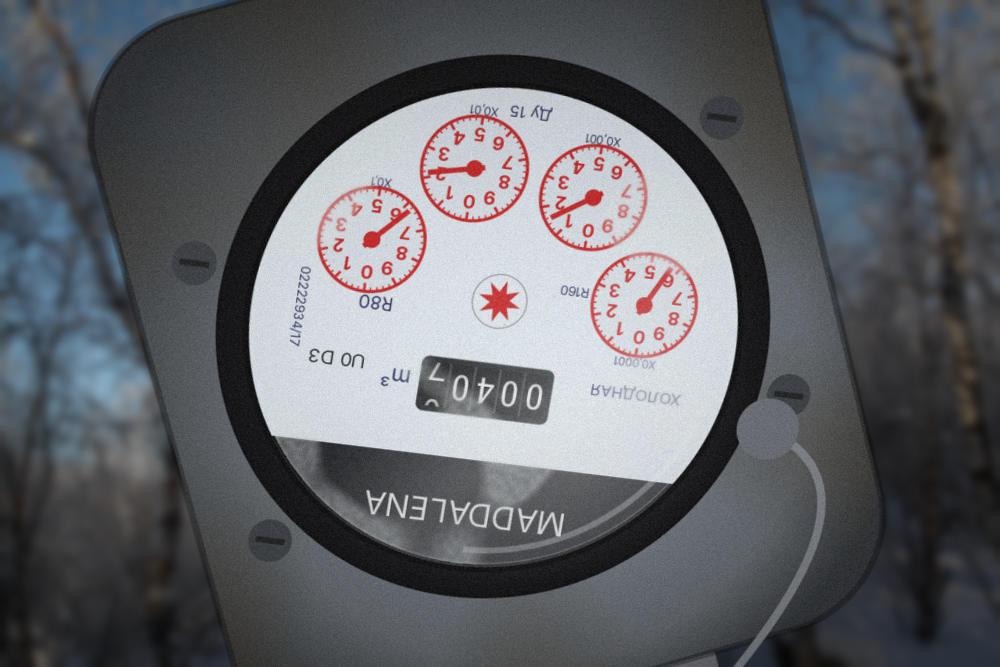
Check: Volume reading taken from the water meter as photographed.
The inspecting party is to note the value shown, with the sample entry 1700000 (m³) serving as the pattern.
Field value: 406.6215 (m³)
